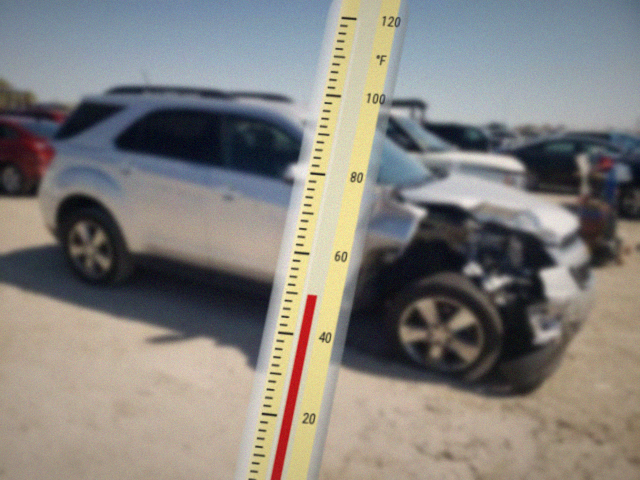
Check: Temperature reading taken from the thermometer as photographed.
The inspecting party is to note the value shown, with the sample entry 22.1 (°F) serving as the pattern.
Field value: 50 (°F)
